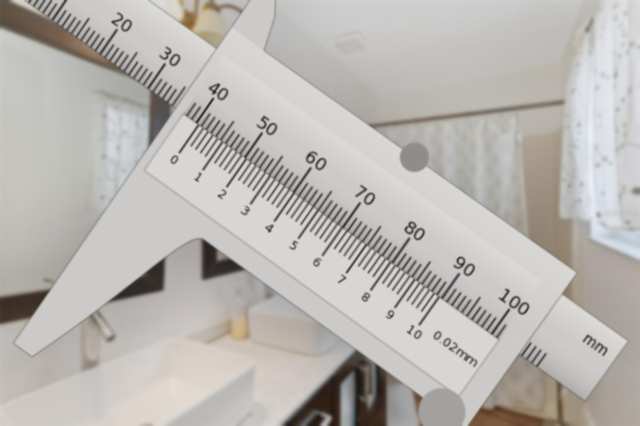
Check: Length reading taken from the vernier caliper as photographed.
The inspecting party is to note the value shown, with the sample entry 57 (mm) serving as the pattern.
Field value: 40.5 (mm)
